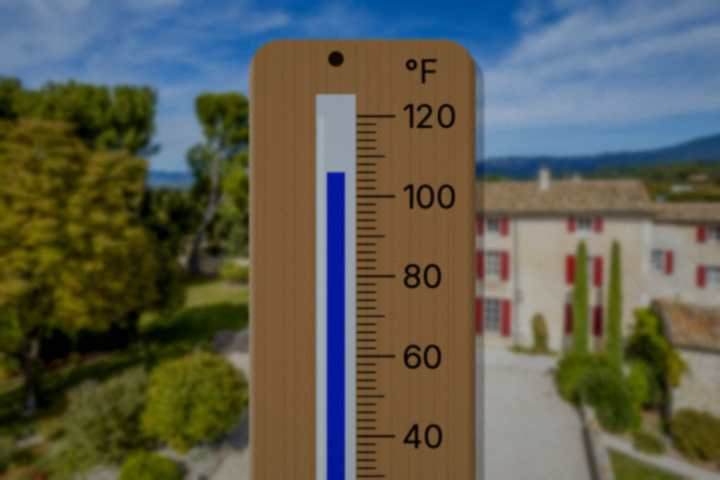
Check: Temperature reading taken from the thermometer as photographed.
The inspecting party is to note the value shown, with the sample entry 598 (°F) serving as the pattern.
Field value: 106 (°F)
